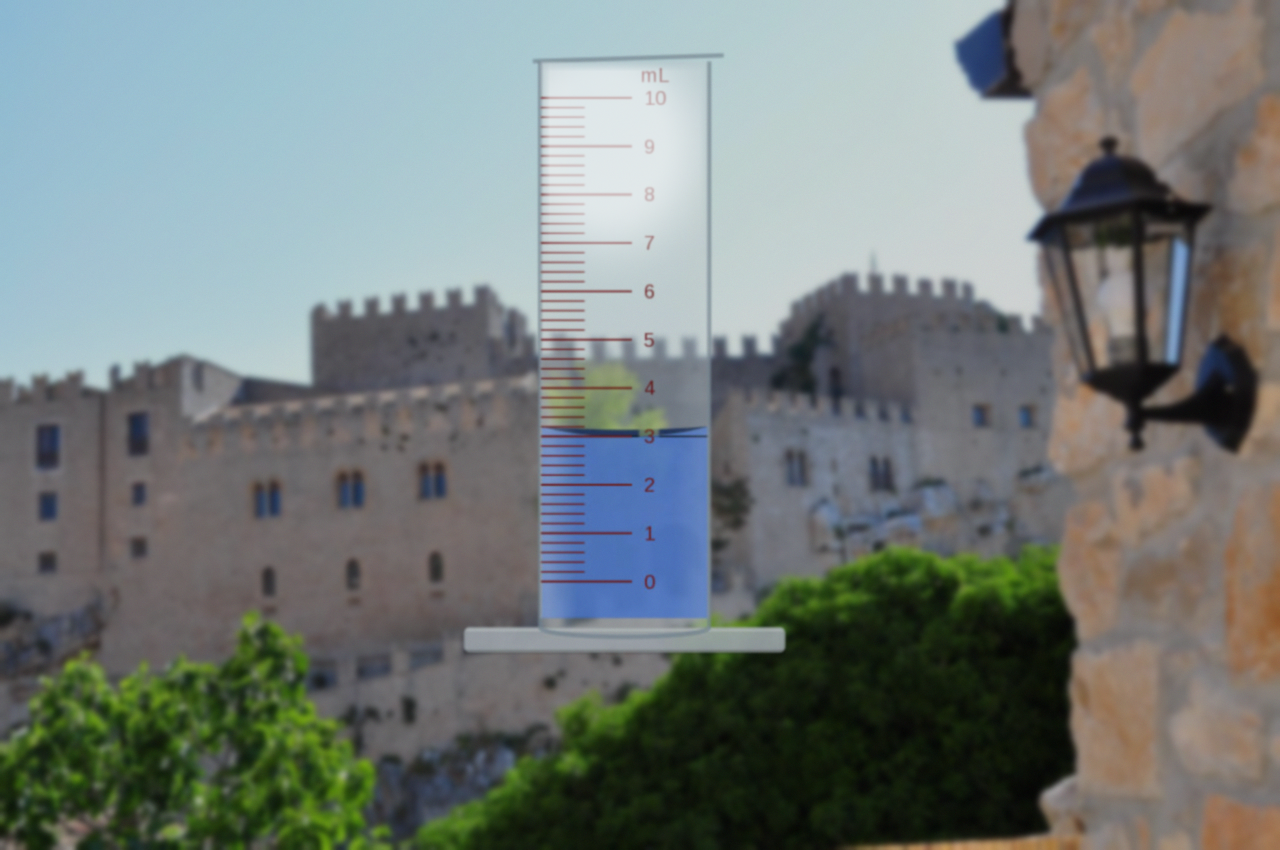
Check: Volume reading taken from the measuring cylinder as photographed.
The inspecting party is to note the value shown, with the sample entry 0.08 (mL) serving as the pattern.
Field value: 3 (mL)
